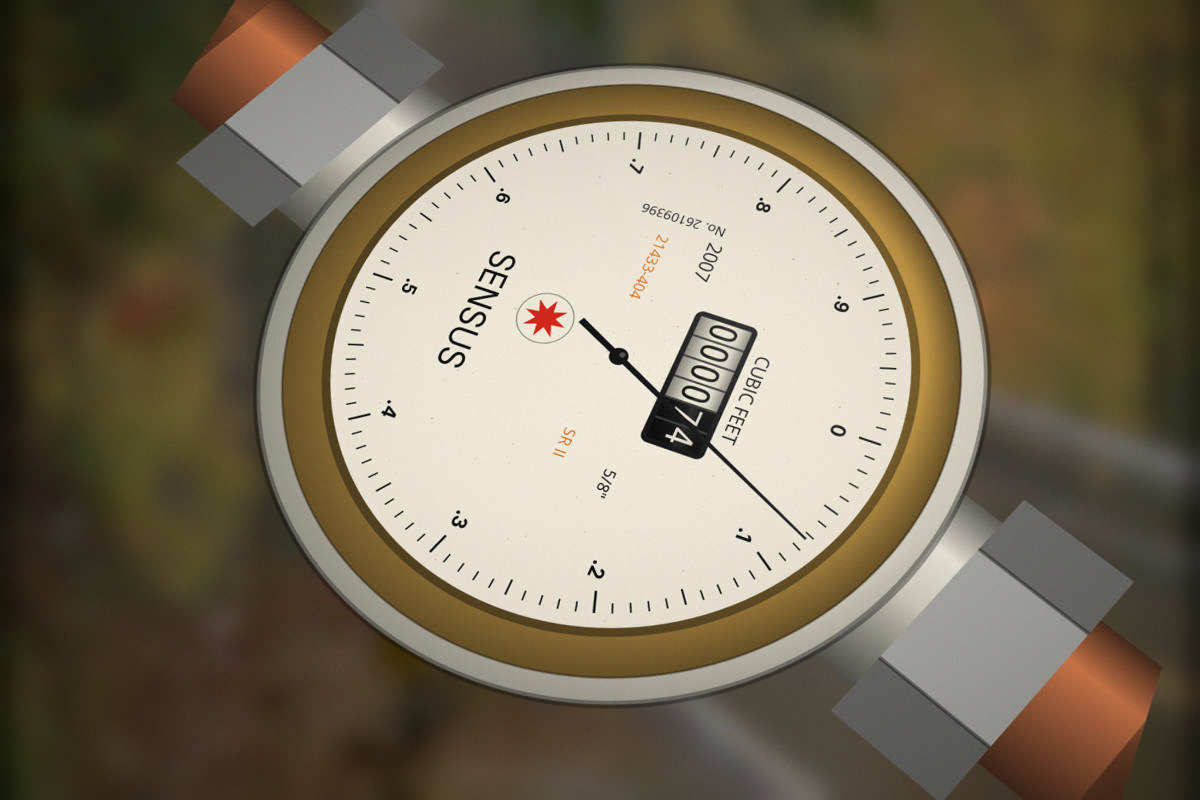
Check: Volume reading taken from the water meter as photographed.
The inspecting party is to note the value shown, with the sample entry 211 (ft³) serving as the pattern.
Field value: 74.07 (ft³)
